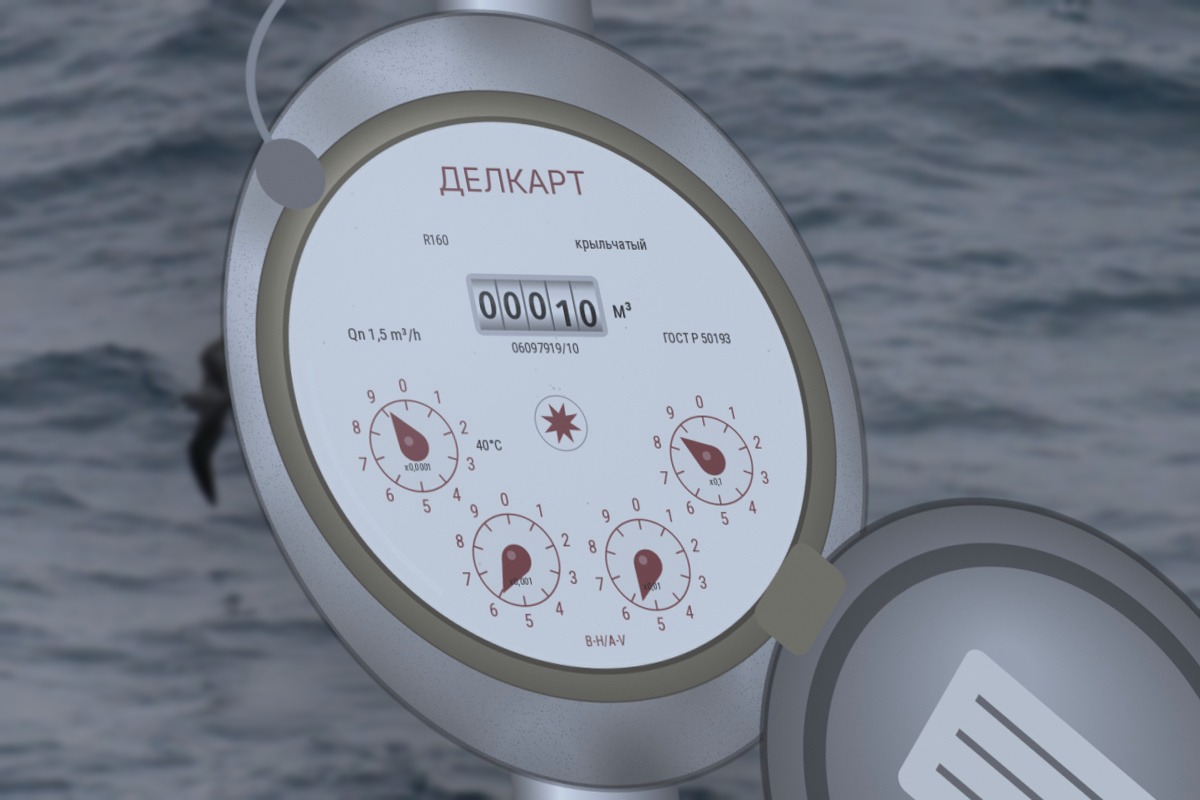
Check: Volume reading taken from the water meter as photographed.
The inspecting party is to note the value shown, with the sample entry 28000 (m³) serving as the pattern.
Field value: 9.8559 (m³)
